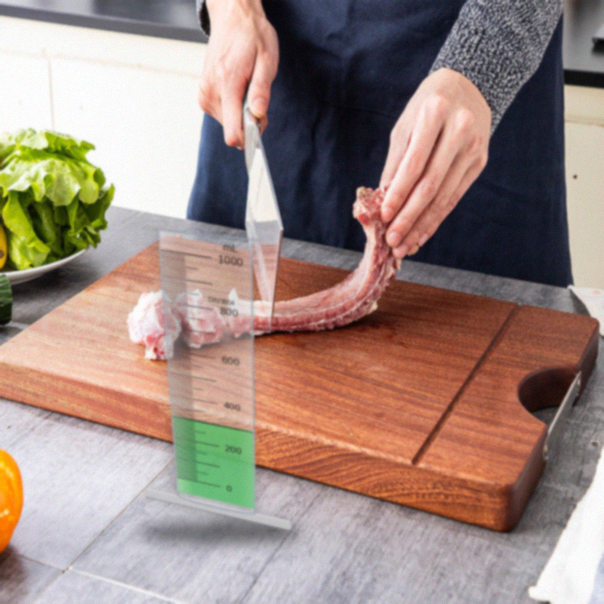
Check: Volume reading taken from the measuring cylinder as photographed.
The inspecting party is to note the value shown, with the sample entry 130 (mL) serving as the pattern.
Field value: 300 (mL)
